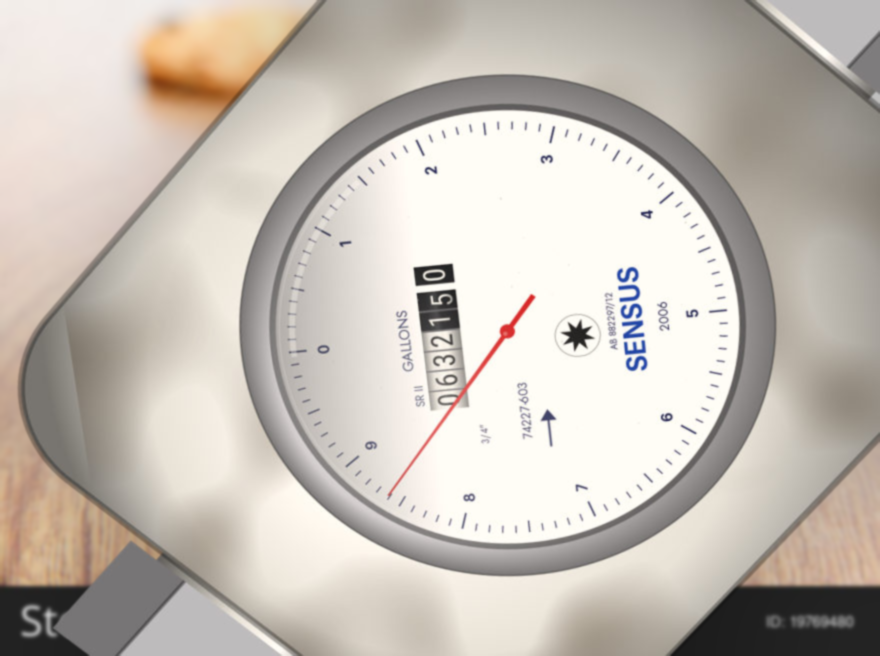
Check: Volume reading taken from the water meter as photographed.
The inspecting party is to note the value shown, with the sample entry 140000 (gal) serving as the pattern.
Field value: 632148.6 (gal)
